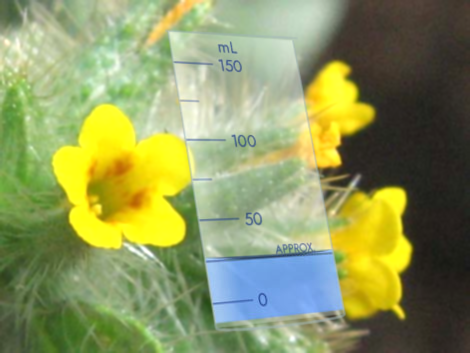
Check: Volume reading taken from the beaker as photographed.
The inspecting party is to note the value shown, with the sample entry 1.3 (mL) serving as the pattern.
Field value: 25 (mL)
